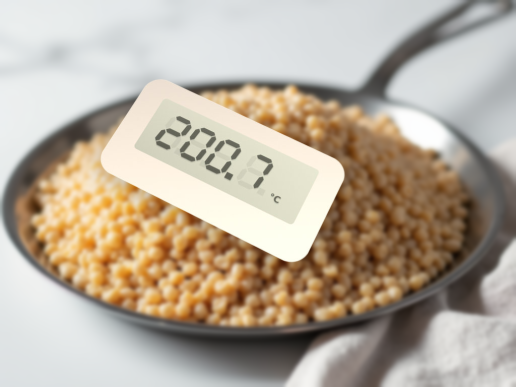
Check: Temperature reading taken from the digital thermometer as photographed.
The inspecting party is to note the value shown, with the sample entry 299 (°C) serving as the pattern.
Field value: 200.7 (°C)
